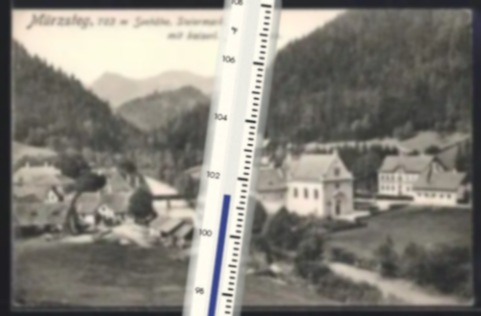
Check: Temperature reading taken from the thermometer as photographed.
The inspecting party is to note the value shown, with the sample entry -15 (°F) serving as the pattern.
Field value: 101.4 (°F)
